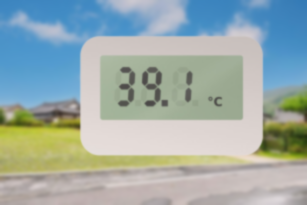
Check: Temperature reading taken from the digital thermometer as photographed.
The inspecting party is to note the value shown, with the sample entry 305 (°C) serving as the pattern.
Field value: 39.1 (°C)
